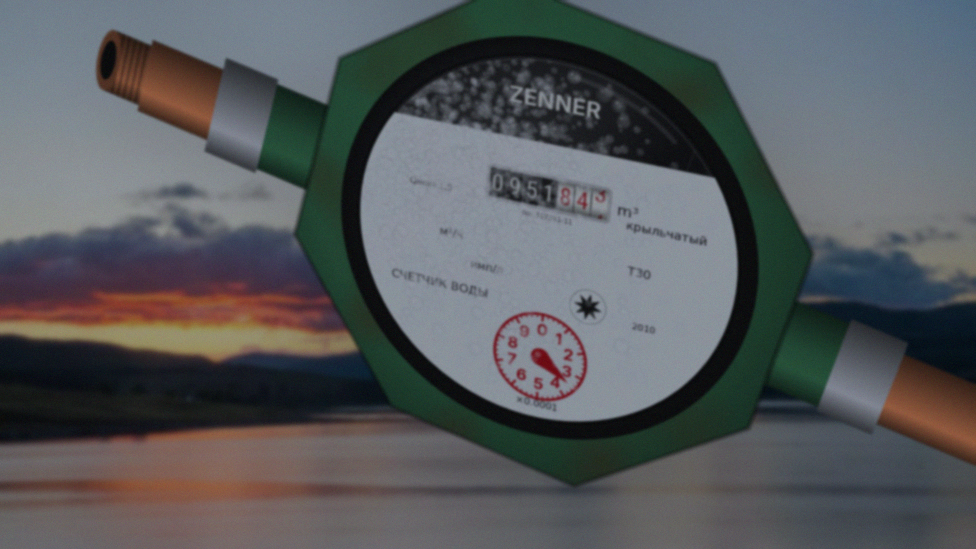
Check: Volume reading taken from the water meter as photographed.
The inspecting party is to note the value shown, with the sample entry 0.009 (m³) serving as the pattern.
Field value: 951.8433 (m³)
